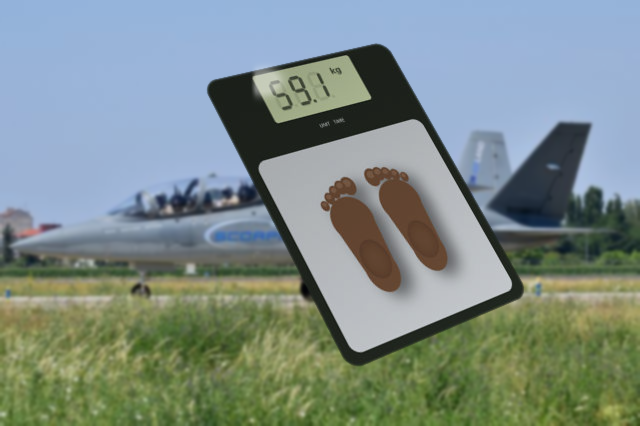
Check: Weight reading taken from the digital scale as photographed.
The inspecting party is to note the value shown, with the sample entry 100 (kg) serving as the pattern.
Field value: 59.1 (kg)
